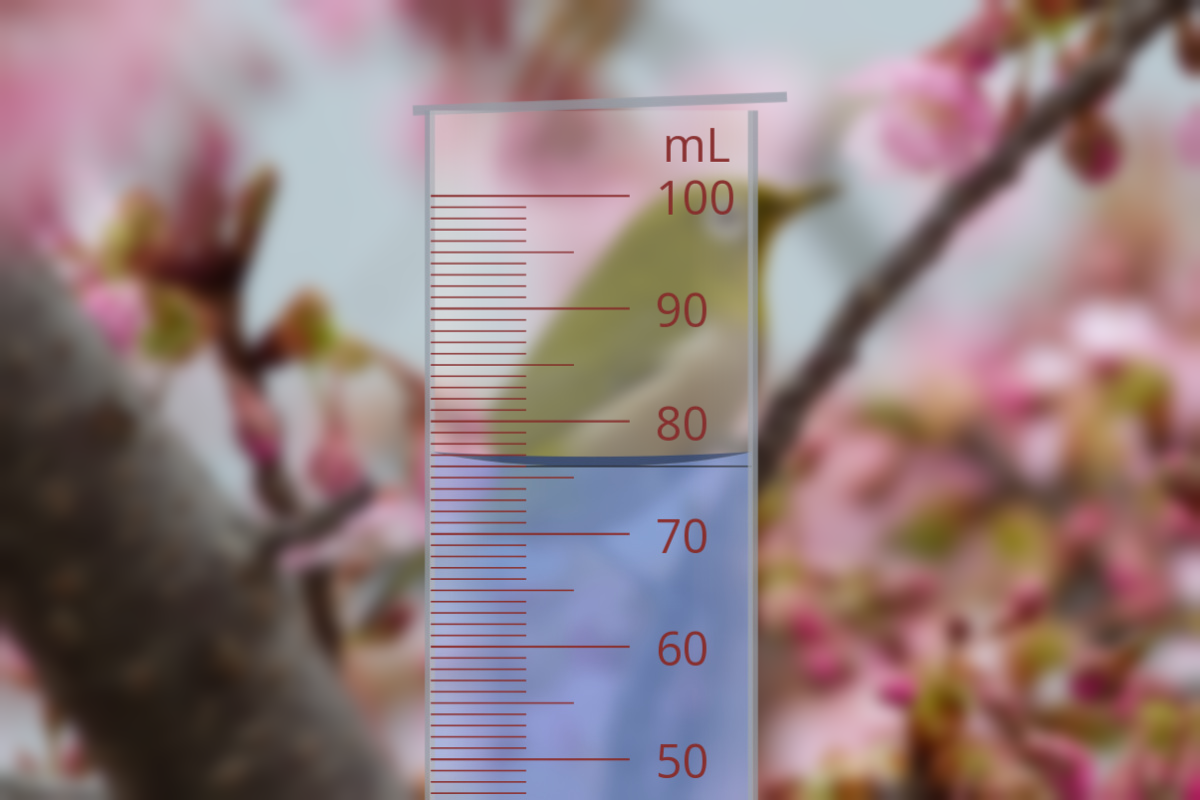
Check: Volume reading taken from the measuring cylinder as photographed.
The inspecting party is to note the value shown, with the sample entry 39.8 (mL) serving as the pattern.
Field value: 76 (mL)
